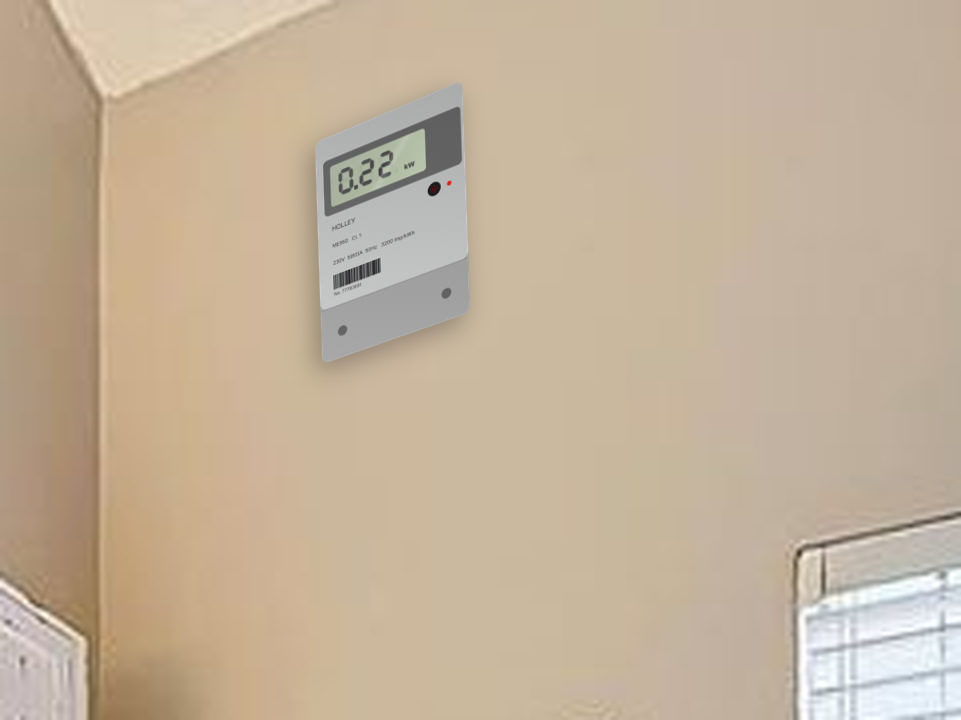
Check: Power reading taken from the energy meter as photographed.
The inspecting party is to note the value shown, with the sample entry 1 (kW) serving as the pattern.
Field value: 0.22 (kW)
